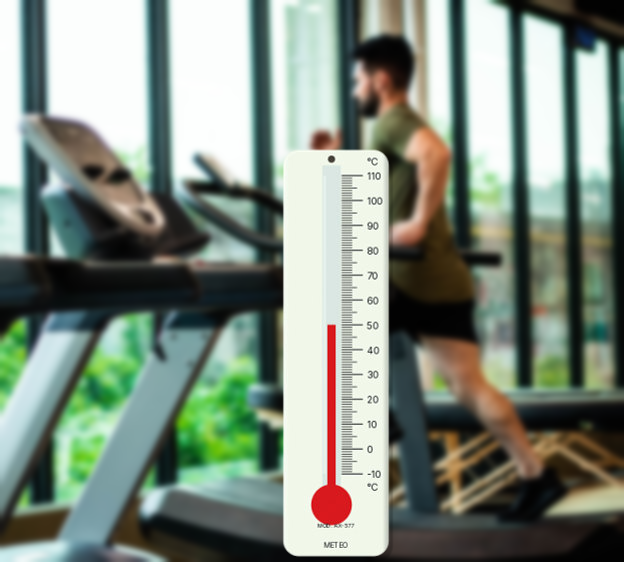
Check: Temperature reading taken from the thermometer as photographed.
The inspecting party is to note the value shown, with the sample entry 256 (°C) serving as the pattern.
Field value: 50 (°C)
